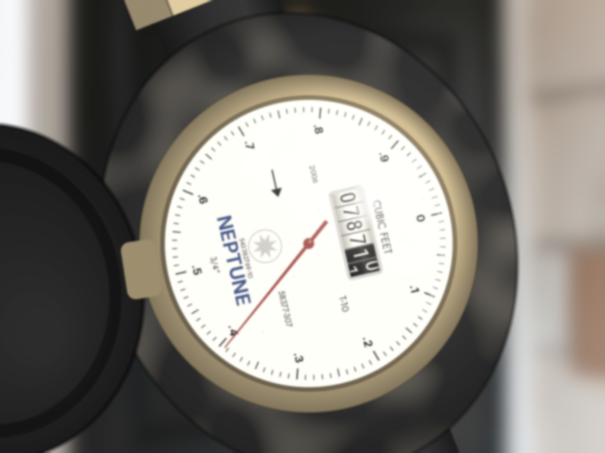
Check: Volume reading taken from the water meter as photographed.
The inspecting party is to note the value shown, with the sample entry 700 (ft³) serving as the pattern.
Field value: 78710.39 (ft³)
